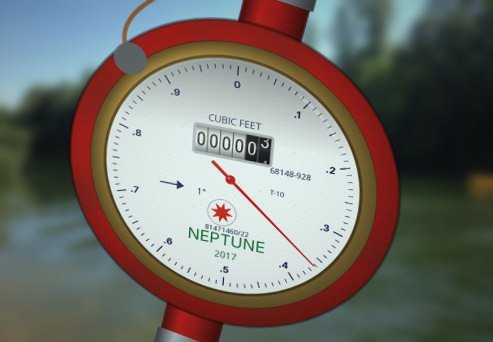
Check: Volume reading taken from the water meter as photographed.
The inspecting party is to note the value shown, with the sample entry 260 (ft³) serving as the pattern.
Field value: 3.36 (ft³)
